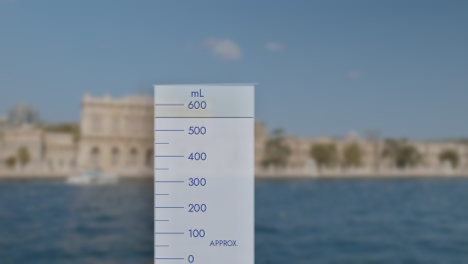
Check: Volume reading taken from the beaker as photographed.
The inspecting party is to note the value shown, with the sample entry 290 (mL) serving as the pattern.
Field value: 550 (mL)
